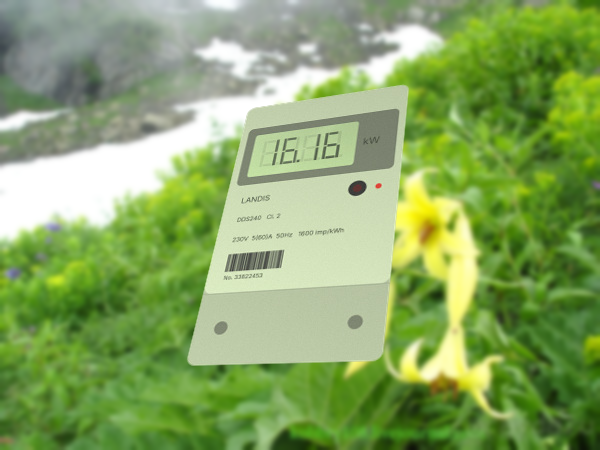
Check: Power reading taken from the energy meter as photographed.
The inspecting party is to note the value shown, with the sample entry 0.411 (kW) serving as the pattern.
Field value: 16.16 (kW)
